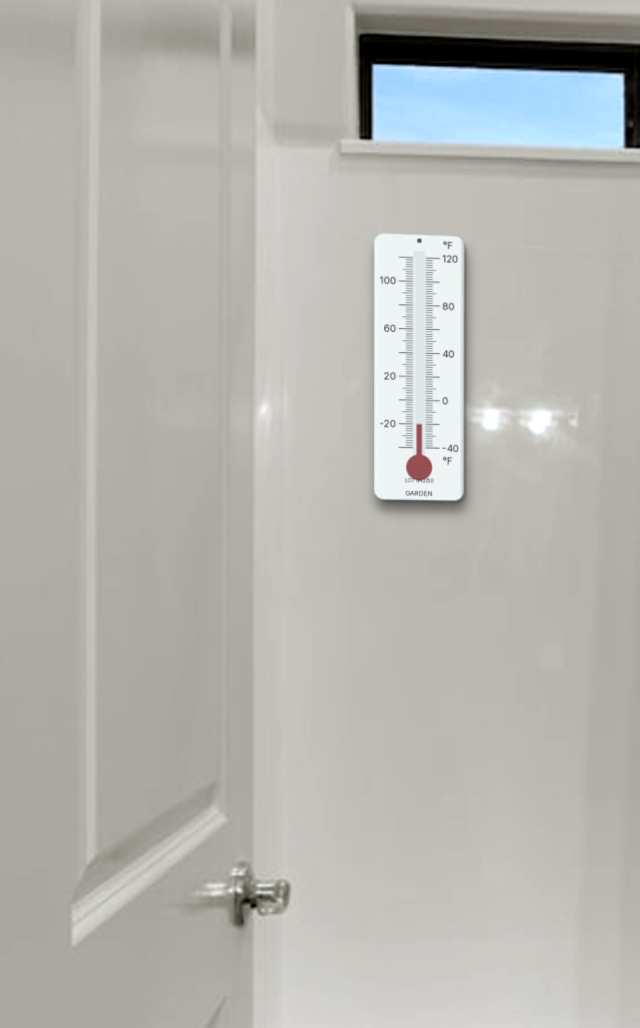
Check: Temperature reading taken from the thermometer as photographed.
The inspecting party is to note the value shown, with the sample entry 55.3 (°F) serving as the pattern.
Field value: -20 (°F)
